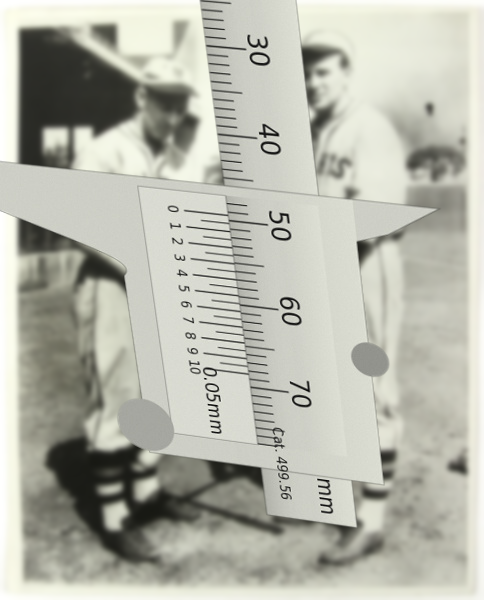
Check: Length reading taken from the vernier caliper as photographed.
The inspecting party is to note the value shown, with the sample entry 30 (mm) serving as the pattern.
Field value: 49.4 (mm)
